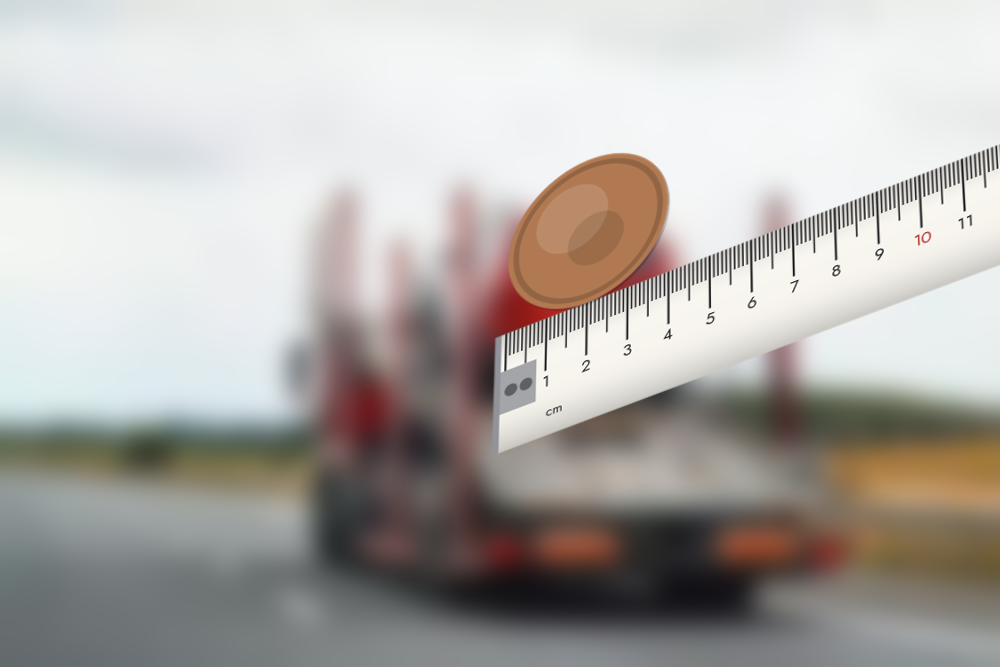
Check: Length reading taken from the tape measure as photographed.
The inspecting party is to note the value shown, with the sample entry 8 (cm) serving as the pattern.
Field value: 4 (cm)
